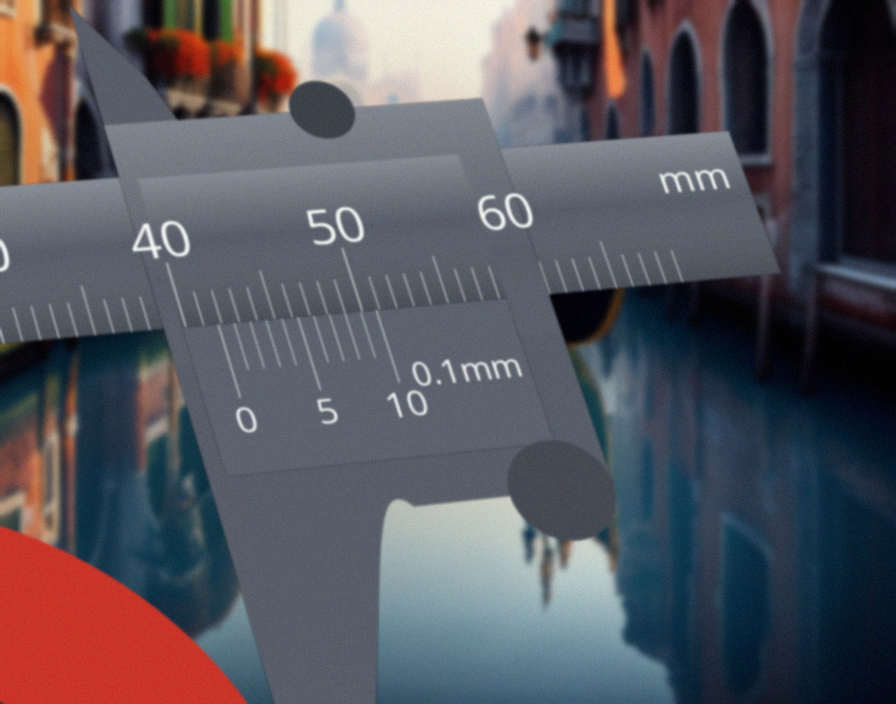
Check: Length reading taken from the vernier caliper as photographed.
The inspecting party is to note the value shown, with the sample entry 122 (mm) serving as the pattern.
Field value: 41.8 (mm)
